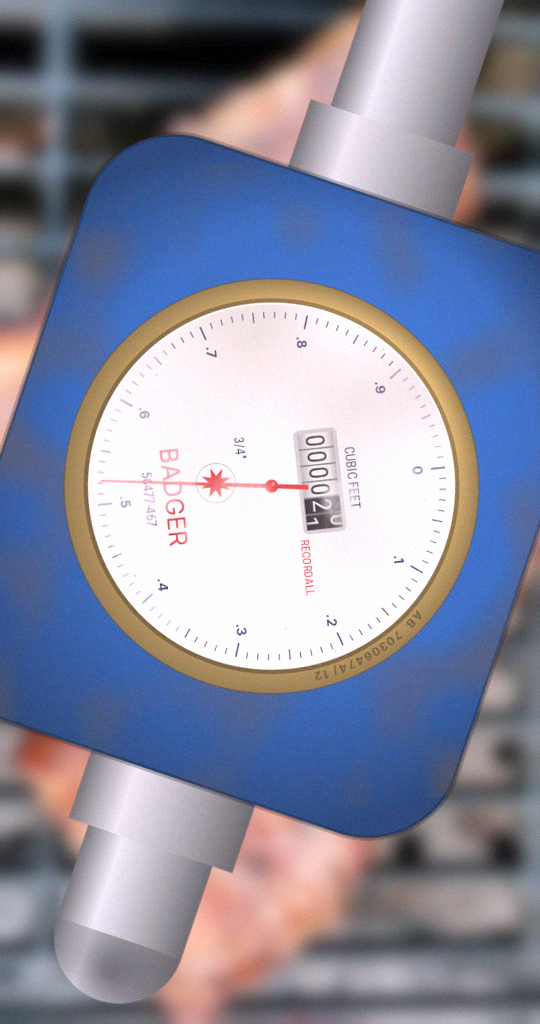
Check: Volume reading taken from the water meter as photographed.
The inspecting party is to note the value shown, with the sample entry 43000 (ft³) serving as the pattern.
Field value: 20.52 (ft³)
